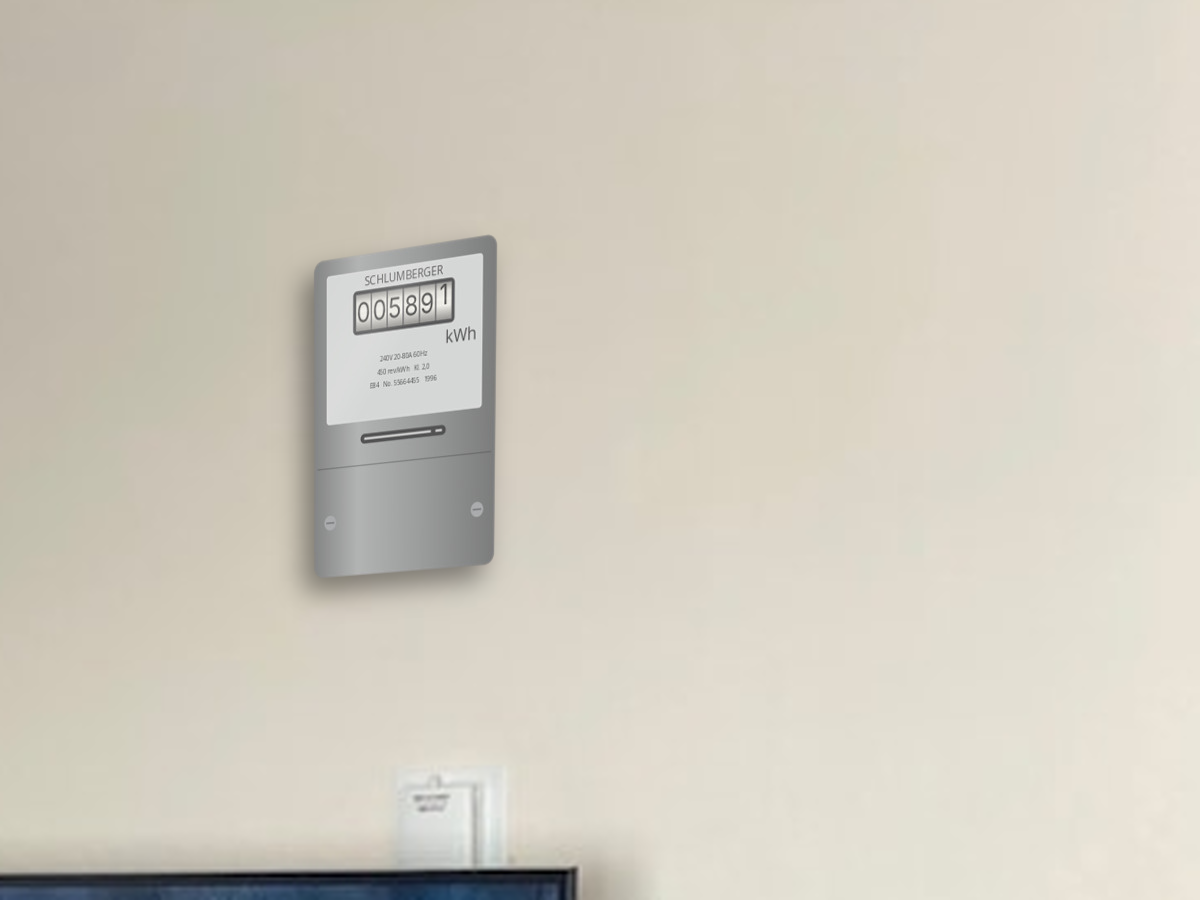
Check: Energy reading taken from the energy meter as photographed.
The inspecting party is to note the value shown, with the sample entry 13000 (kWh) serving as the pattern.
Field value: 5891 (kWh)
